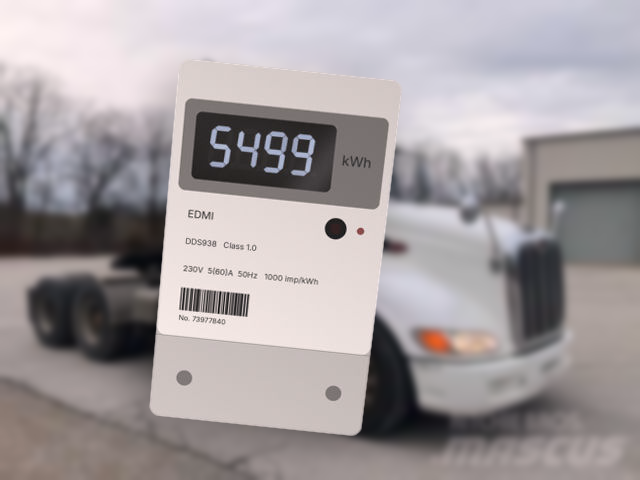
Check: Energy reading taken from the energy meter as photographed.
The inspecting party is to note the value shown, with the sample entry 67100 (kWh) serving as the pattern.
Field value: 5499 (kWh)
